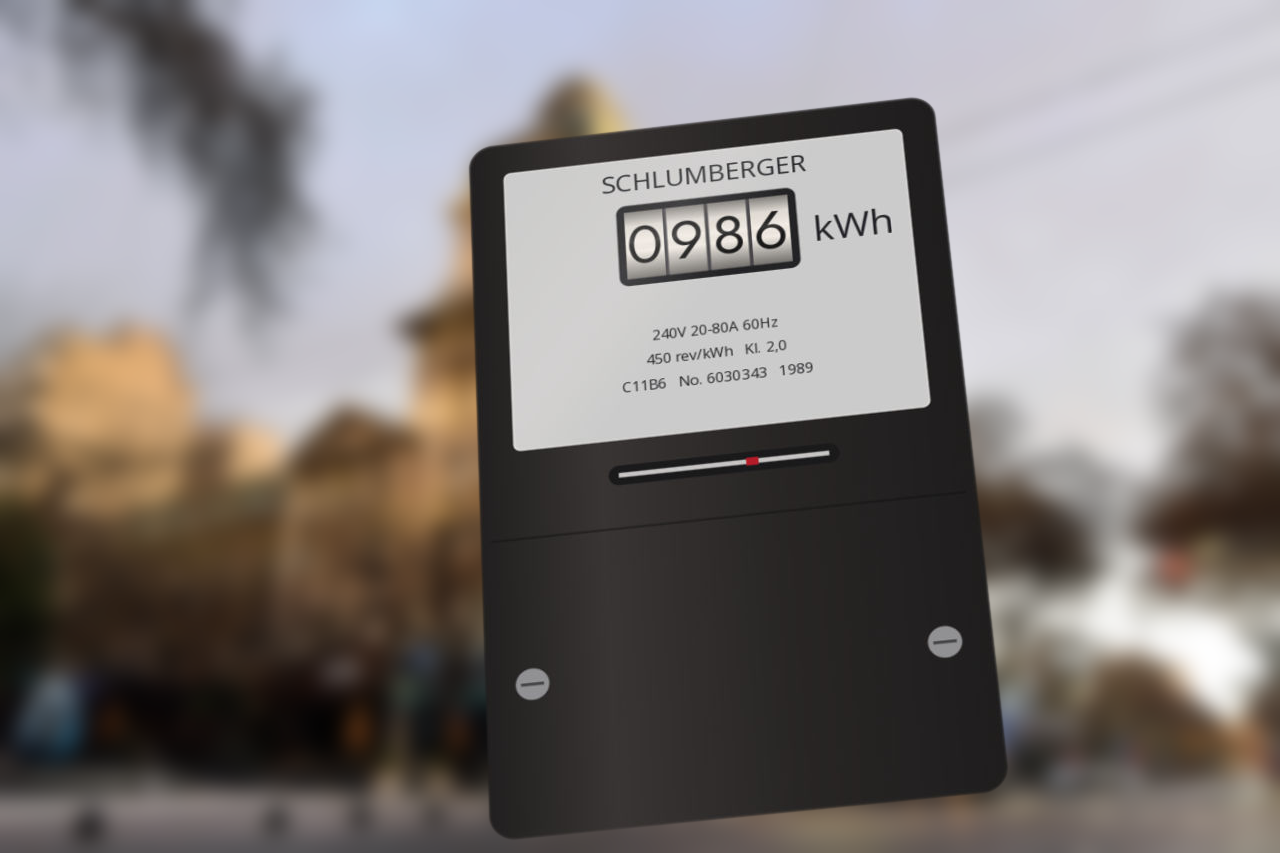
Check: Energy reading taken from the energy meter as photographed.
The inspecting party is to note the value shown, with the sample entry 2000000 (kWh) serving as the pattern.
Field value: 986 (kWh)
